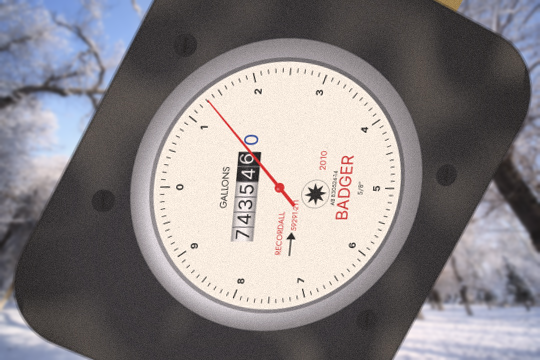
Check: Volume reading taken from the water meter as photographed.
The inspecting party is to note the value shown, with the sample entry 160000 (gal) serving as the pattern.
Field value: 7435461.3 (gal)
